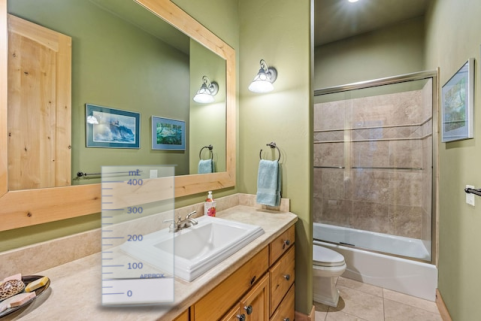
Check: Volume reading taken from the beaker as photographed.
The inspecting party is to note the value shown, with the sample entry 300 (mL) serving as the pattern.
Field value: 50 (mL)
